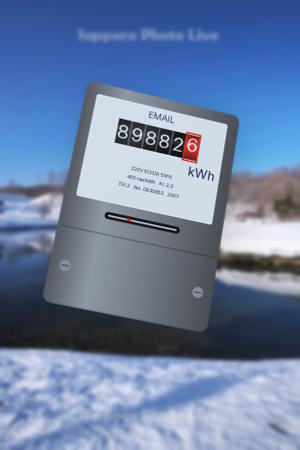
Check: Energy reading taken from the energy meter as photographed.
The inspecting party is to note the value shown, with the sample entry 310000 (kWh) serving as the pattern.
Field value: 89882.6 (kWh)
